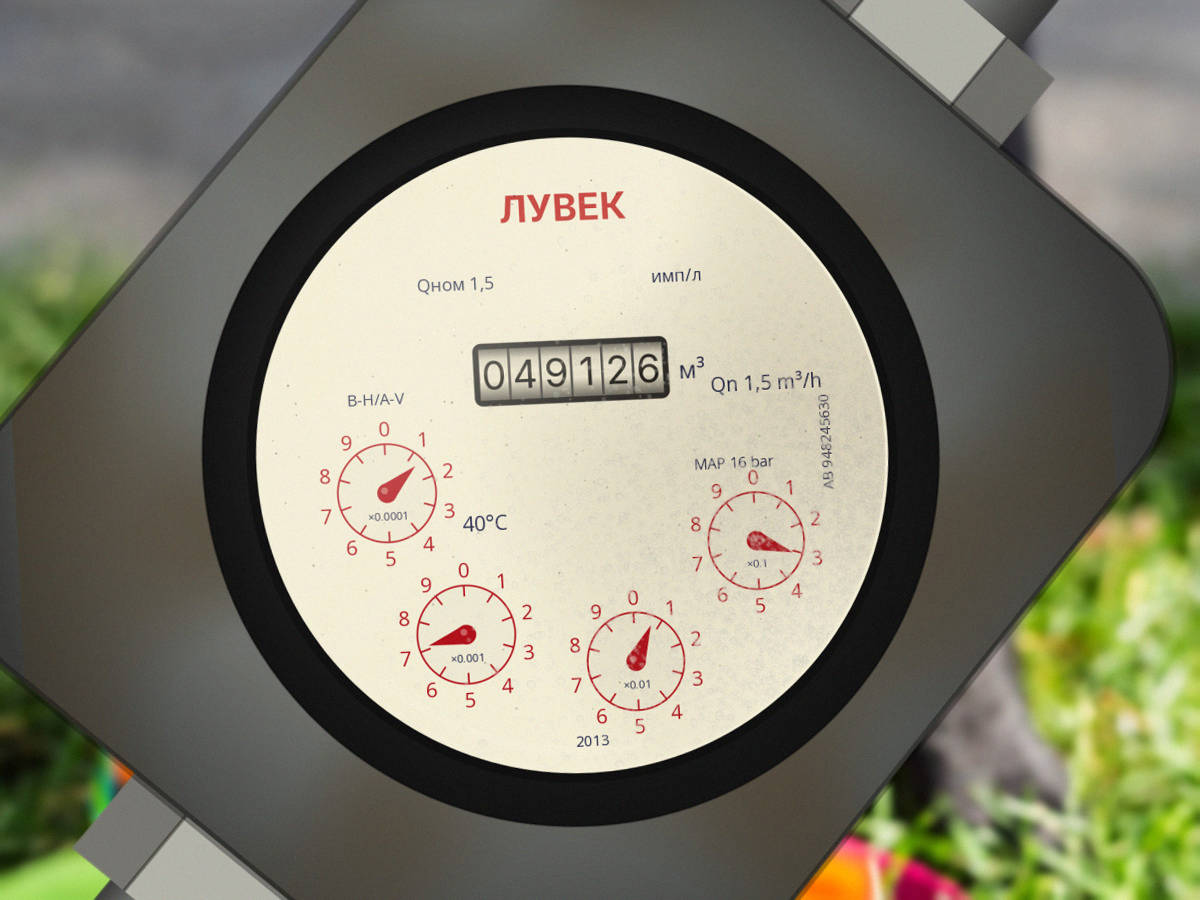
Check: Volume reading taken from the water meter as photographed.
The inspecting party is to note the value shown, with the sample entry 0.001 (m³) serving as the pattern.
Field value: 49126.3071 (m³)
